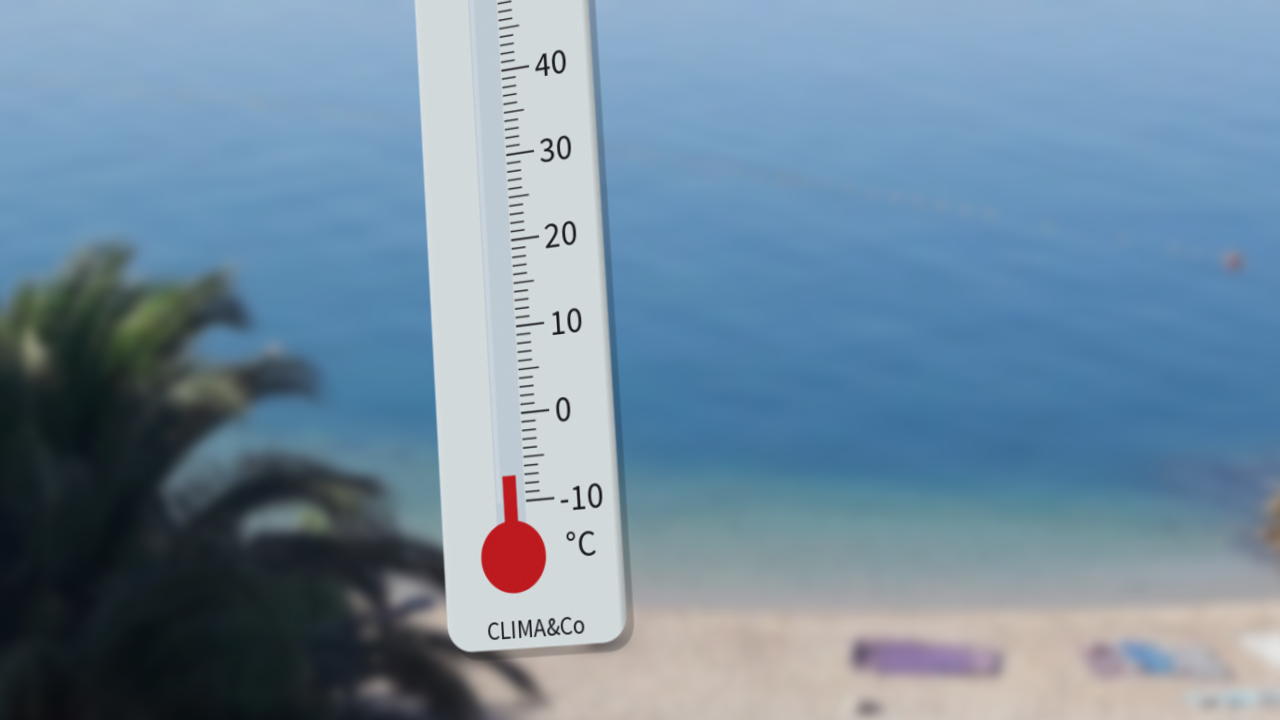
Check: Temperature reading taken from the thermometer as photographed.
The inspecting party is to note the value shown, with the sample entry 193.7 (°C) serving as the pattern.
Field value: -7 (°C)
